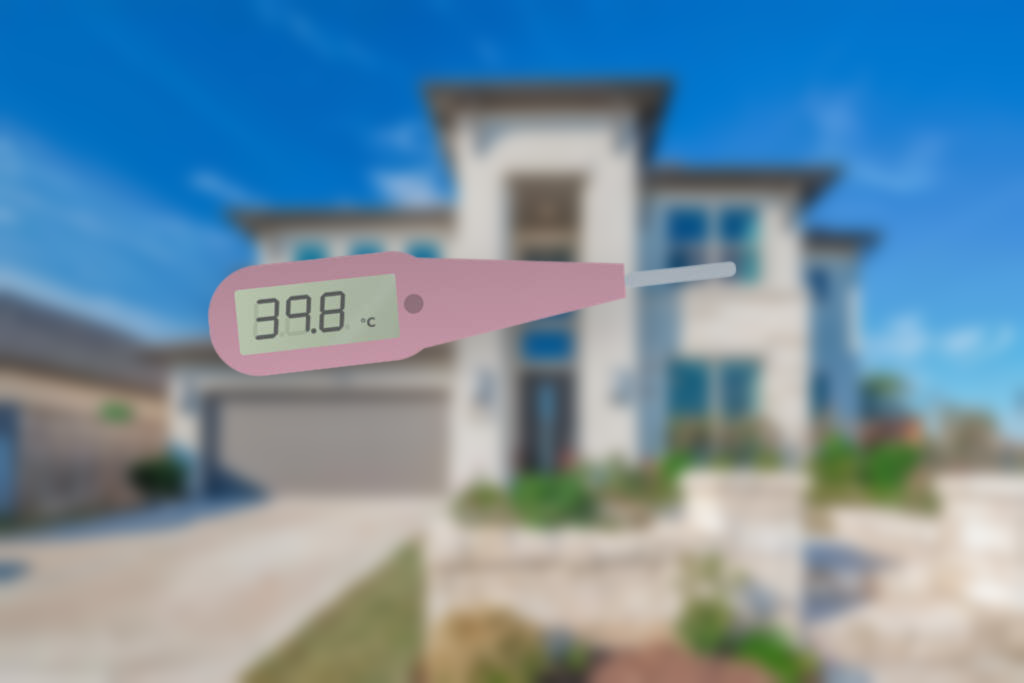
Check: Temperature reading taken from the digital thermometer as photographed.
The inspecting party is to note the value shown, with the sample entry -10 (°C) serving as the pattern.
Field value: 39.8 (°C)
